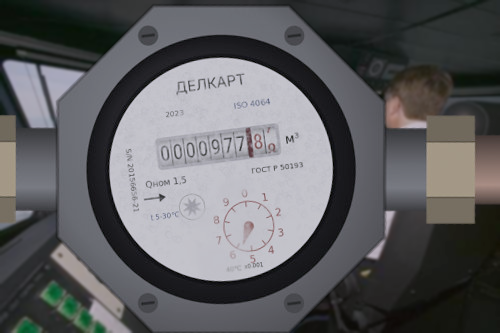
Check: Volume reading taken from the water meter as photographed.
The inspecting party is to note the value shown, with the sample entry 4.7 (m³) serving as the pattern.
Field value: 977.875 (m³)
